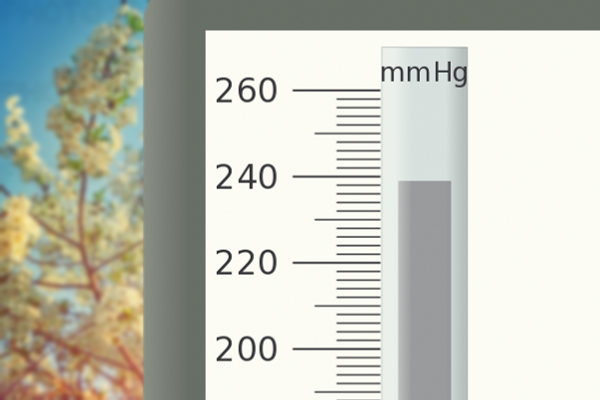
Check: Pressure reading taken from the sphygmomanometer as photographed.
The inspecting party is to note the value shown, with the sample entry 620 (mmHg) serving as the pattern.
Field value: 239 (mmHg)
